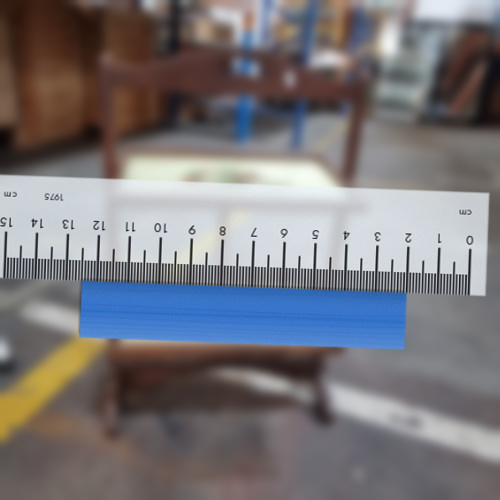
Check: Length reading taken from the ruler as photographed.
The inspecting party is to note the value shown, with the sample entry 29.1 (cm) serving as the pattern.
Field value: 10.5 (cm)
